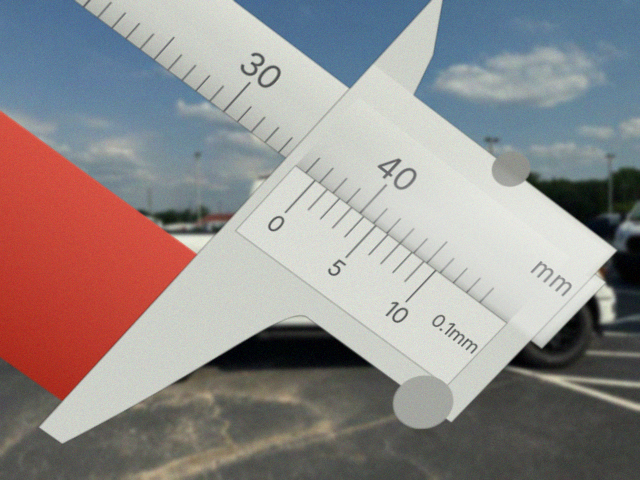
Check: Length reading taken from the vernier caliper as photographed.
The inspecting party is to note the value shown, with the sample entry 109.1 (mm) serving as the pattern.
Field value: 36.7 (mm)
